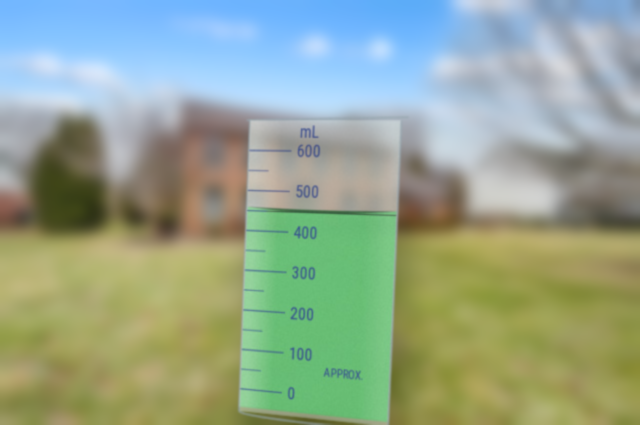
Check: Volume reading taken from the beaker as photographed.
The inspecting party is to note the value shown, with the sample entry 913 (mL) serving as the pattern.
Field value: 450 (mL)
